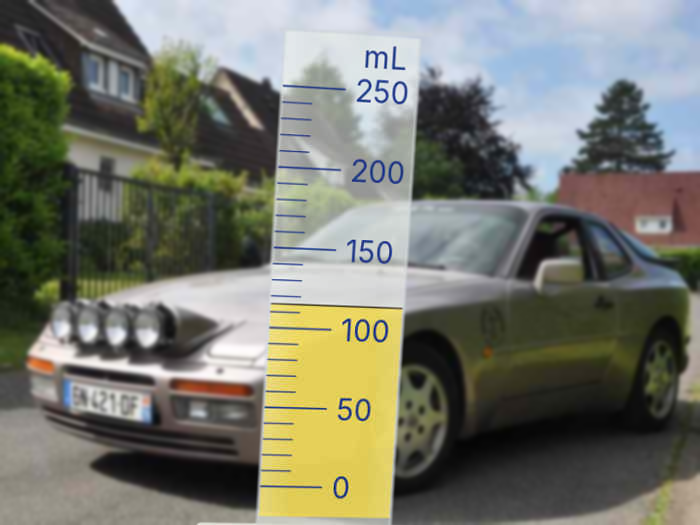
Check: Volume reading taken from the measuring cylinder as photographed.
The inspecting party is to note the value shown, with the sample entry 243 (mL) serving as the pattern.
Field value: 115 (mL)
